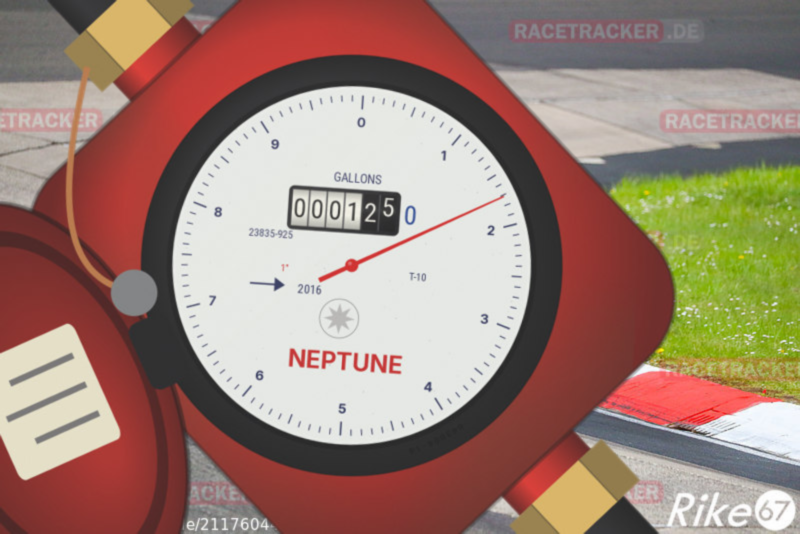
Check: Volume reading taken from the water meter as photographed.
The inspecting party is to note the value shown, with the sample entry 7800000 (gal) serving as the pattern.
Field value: 1251.7 (gal)
